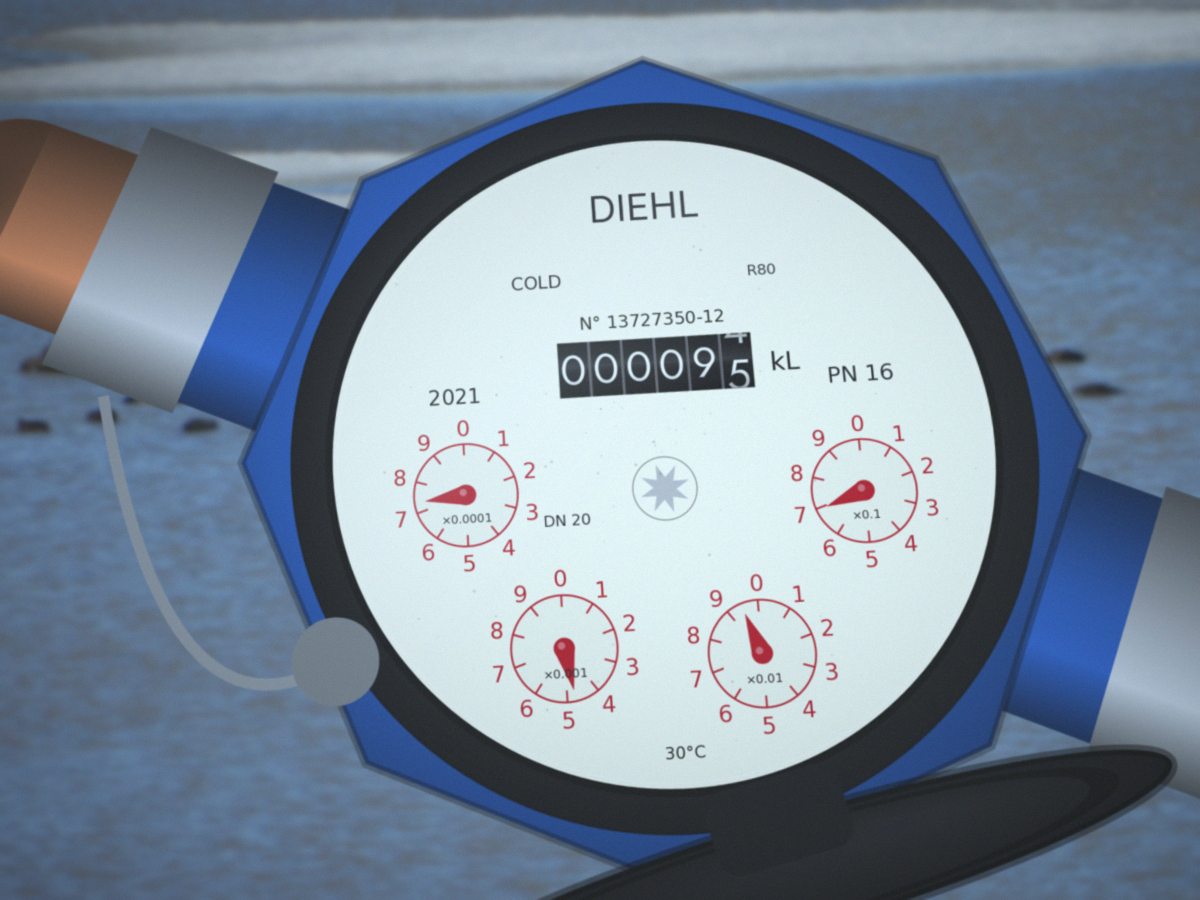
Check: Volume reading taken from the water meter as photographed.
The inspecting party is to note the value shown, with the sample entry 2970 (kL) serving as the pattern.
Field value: 94.6947 (kL)
